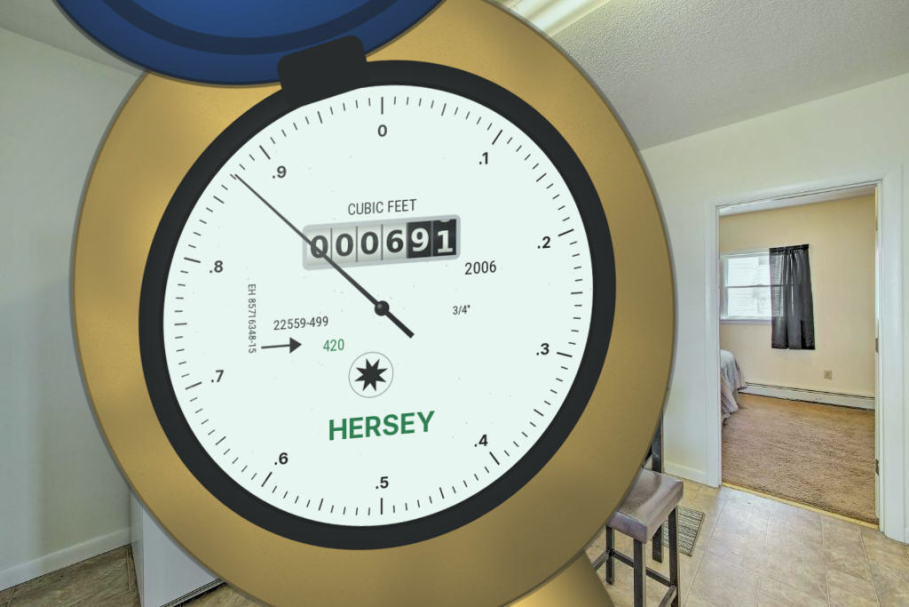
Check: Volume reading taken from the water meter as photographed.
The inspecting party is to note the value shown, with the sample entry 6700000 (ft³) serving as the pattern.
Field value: 690.87 (ft³)
